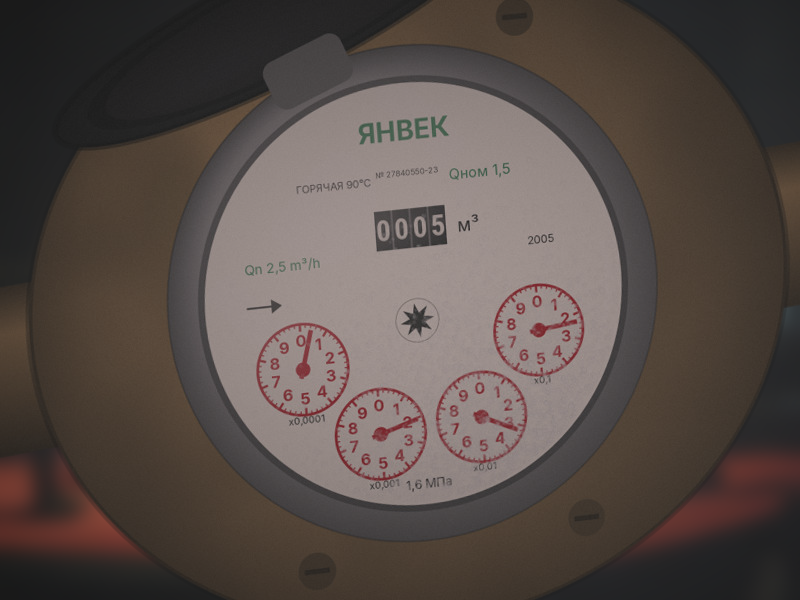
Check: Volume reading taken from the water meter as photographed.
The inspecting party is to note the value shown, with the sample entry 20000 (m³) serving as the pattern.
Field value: 5.2320 (m³)
